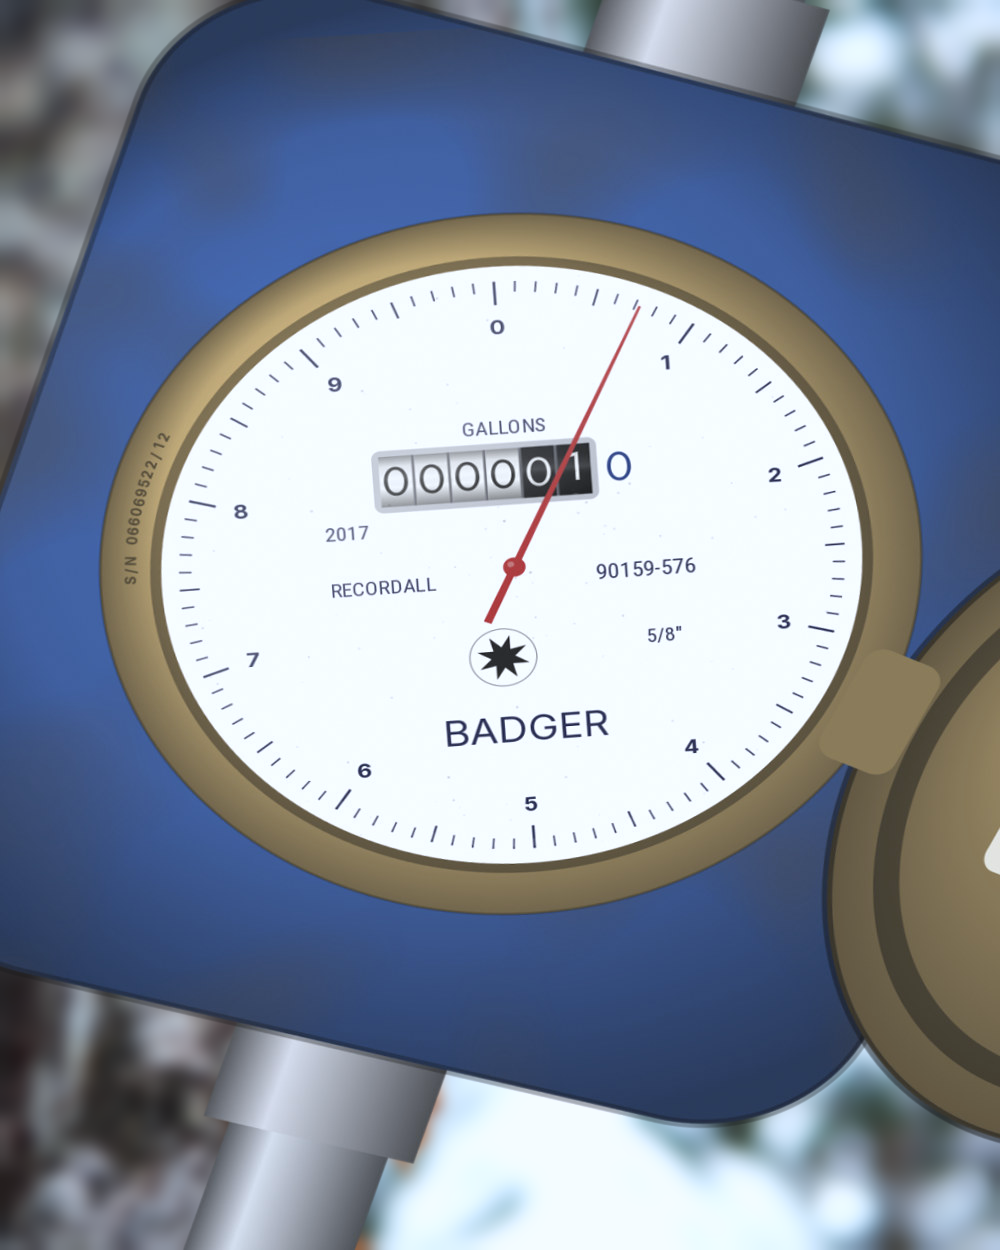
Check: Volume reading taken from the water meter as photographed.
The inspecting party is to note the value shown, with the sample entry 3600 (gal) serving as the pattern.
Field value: 10.7 (gal)
